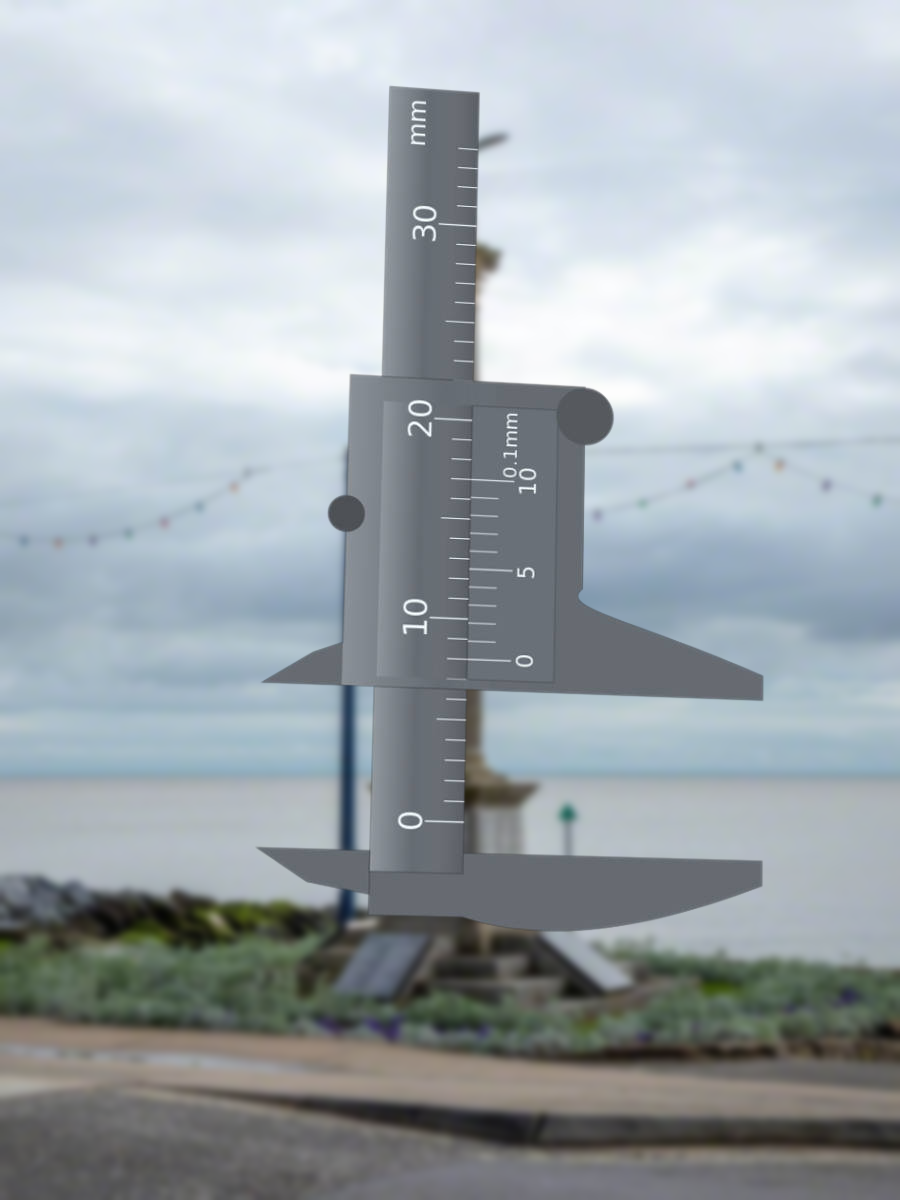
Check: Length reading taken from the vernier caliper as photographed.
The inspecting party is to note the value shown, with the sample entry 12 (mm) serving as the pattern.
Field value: 8.0 (mm)
